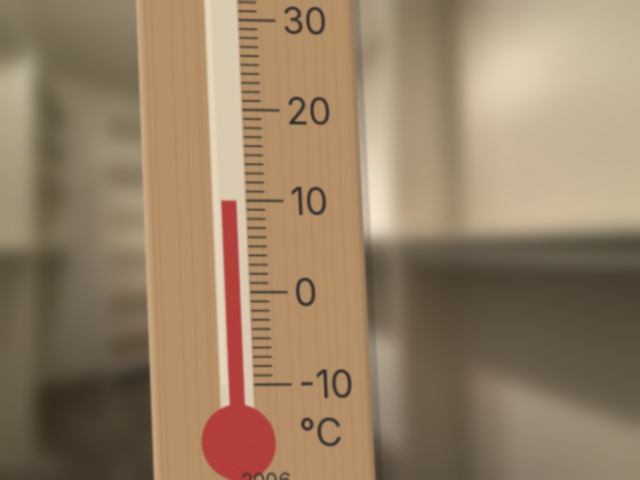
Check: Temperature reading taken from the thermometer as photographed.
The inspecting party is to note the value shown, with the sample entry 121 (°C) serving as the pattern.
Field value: 10 (°C)
